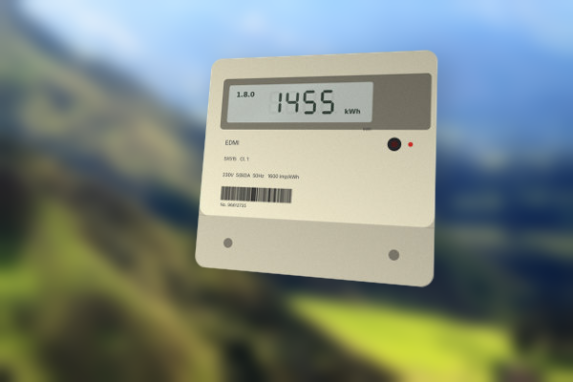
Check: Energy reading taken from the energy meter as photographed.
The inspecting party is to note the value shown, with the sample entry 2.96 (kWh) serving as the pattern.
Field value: 1455 (kWh)
